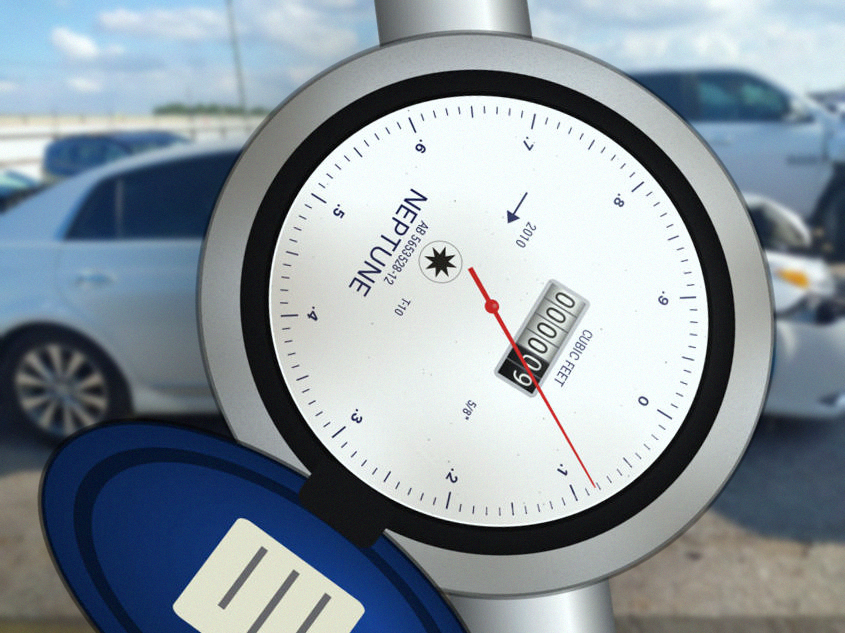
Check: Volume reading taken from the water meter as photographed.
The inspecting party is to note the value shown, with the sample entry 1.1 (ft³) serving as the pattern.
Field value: 9.08 (ft³)
